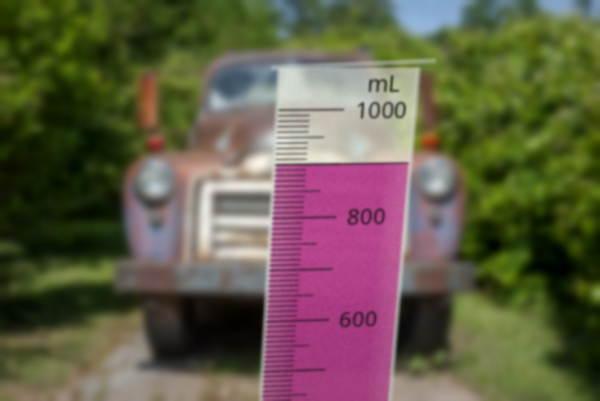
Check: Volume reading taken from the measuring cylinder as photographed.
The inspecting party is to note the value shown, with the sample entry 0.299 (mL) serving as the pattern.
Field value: 900 (mL)
